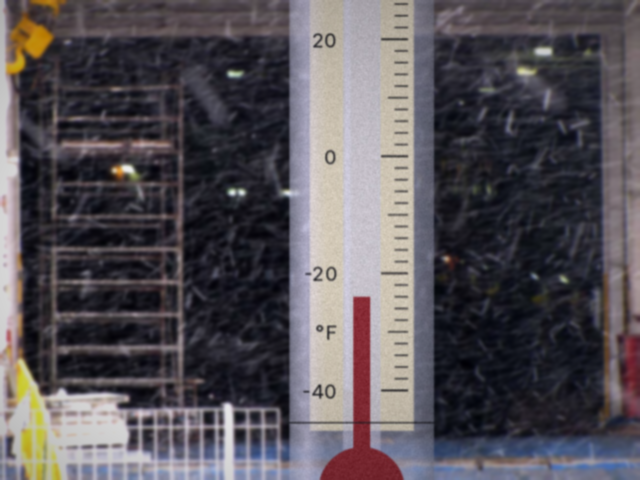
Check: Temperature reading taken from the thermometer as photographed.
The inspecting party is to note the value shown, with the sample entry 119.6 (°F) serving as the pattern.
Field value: -24 (°F)
